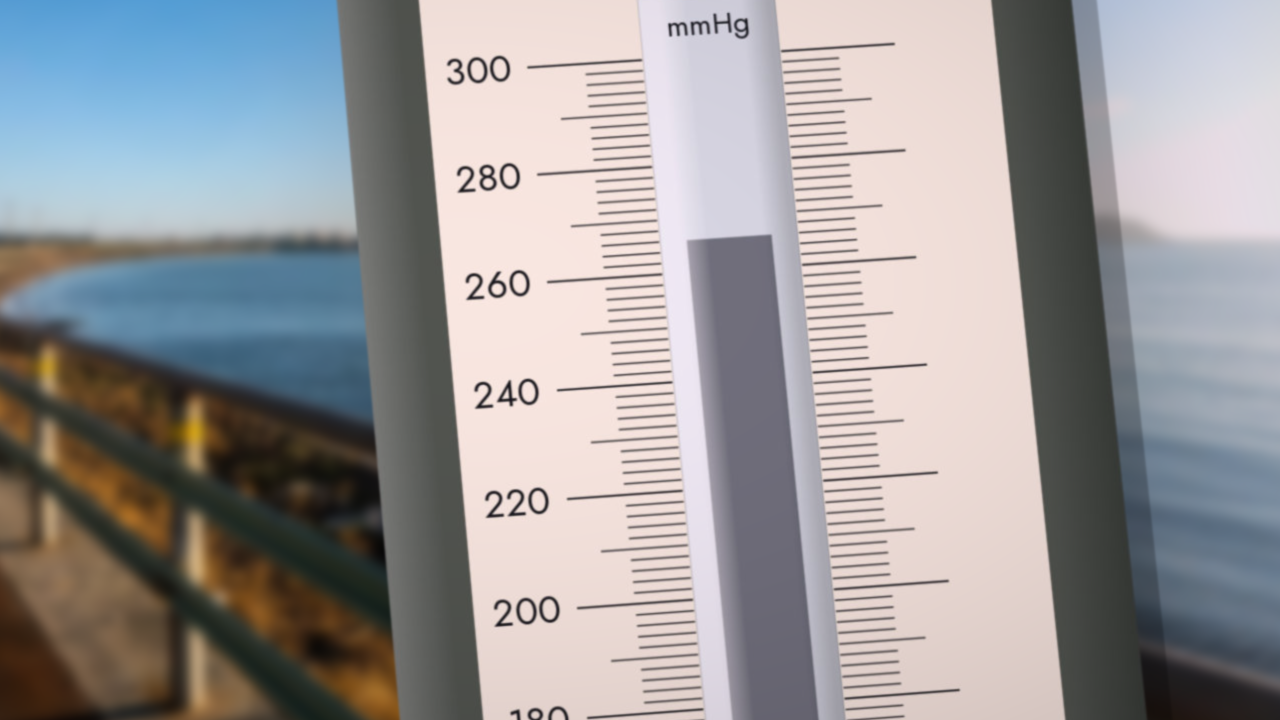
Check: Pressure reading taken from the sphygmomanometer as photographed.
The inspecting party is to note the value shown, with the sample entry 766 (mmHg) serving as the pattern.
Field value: 266 (mmHg)
